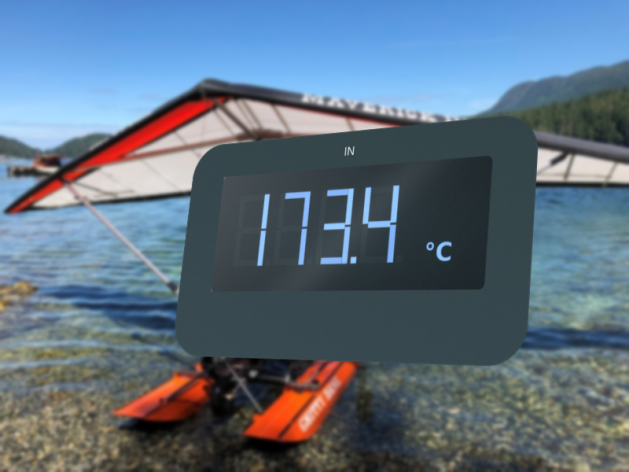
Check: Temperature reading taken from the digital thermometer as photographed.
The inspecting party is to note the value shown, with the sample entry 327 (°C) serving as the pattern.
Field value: 173.4 (°C)
